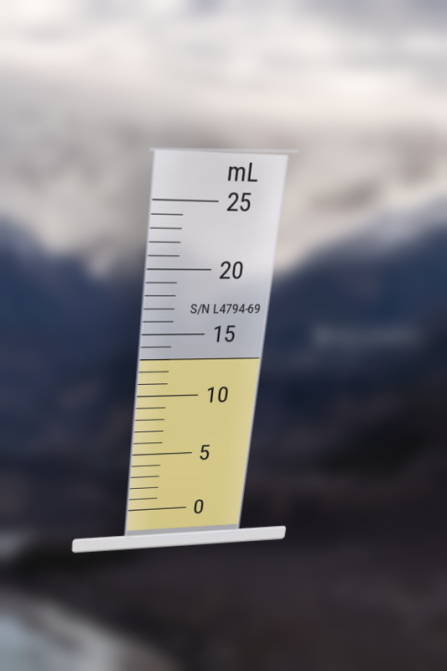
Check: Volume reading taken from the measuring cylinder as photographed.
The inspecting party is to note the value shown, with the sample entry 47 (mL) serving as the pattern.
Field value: 13 (mL)
